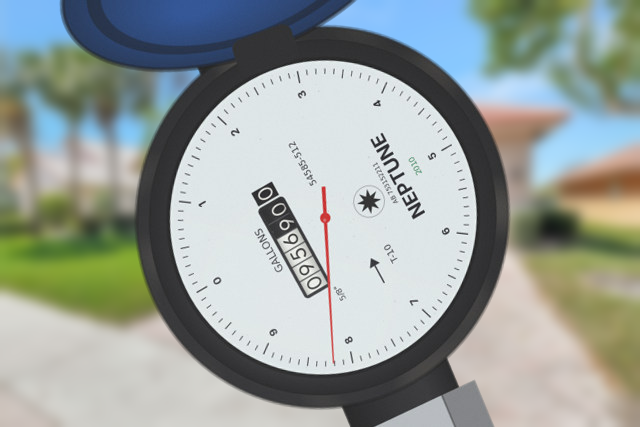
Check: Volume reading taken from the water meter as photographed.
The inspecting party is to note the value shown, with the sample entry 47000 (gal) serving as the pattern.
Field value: 956898.2 (gal)
